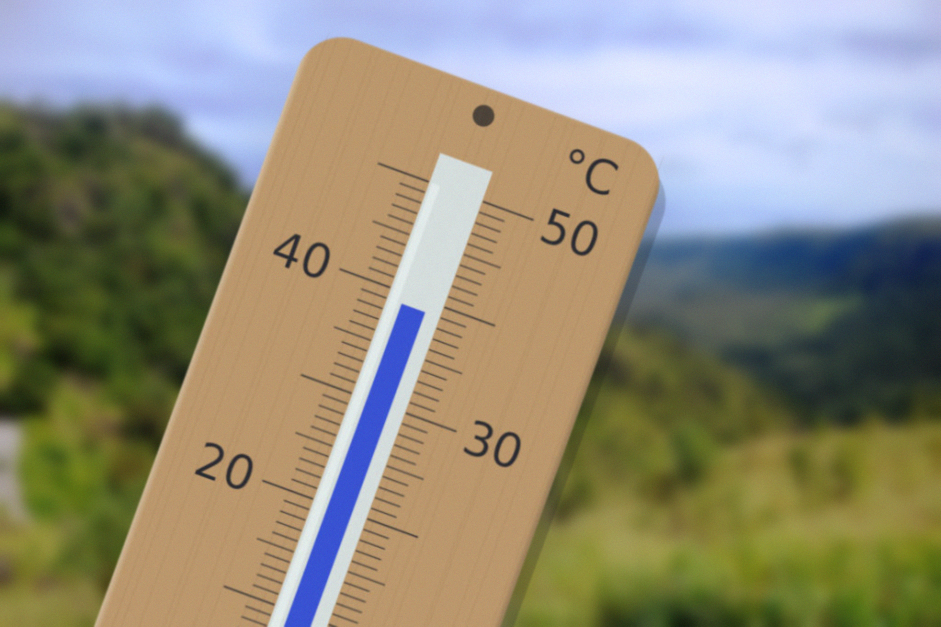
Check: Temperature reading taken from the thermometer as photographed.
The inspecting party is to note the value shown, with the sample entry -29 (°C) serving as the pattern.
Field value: 39 (°C)
